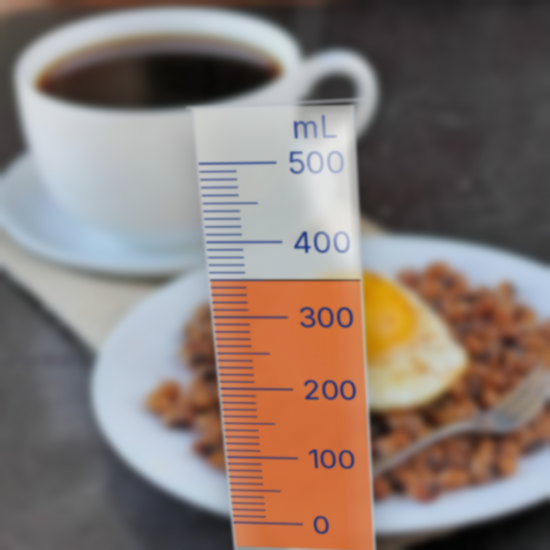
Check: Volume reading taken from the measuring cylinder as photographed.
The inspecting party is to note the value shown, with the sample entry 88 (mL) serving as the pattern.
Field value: 350 (mL)
